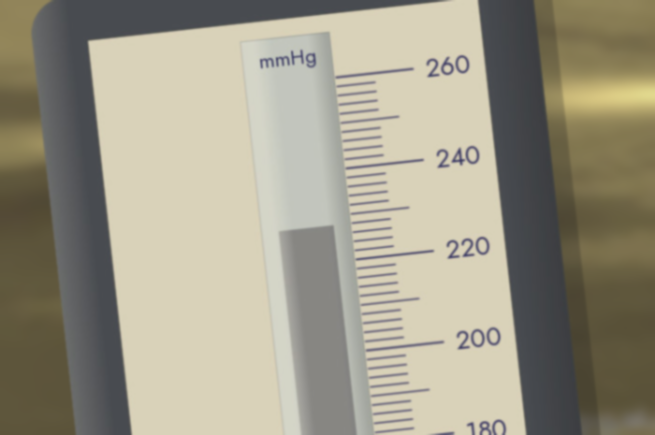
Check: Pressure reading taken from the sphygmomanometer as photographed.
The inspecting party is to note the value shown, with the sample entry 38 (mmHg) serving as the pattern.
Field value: 228 (mmHg)
